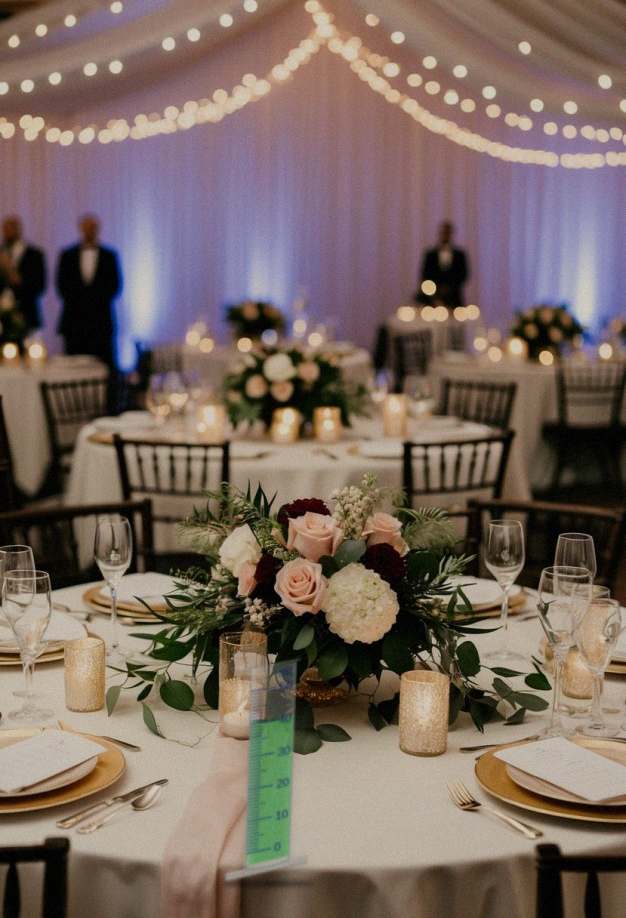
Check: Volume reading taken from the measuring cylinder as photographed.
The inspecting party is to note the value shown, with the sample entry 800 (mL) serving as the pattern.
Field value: 40 (mL)
